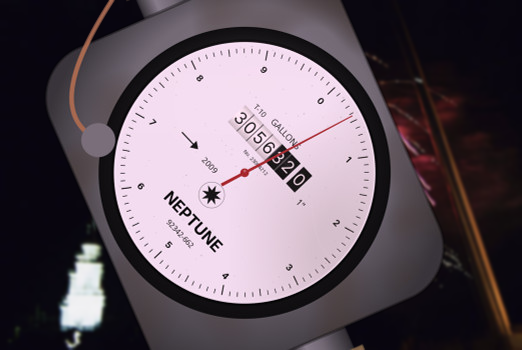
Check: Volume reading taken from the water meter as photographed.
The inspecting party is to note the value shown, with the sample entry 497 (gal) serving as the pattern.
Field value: 3056320.4 (gal)
